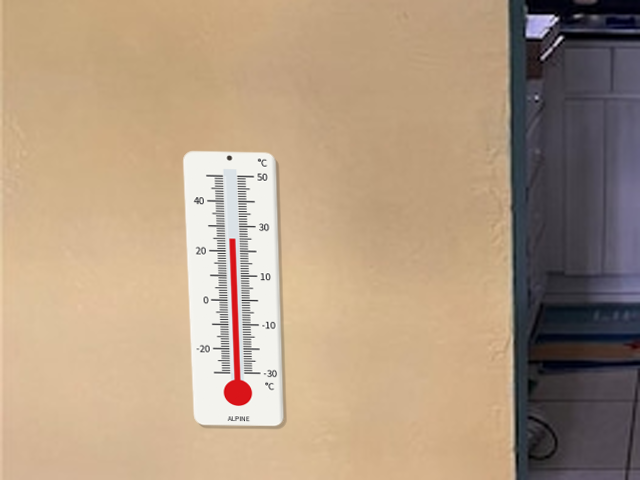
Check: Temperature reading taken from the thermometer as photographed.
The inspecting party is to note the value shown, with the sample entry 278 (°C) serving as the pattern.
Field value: 25 (°C)
